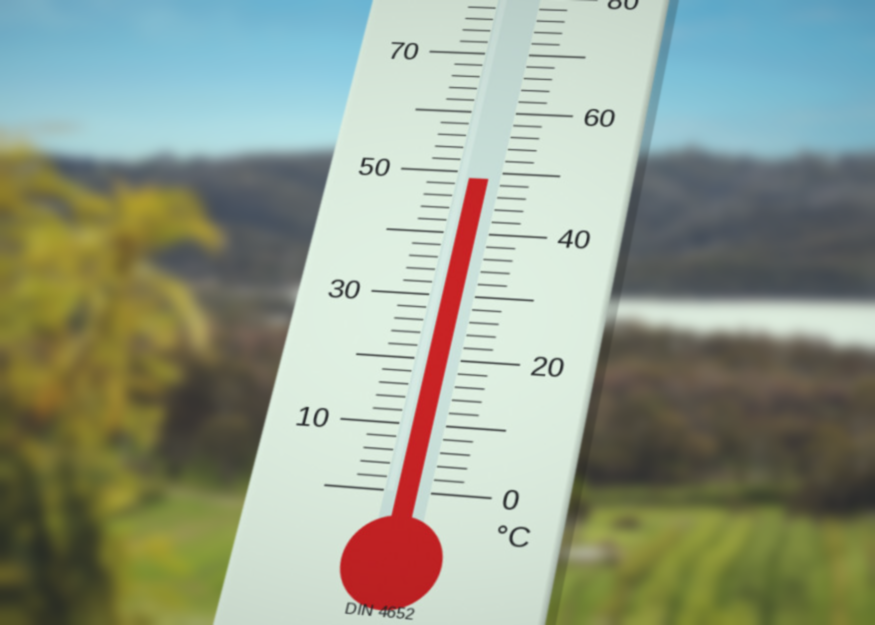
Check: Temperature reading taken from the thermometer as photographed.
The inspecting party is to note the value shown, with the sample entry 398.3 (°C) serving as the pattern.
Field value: 49 (°C)
